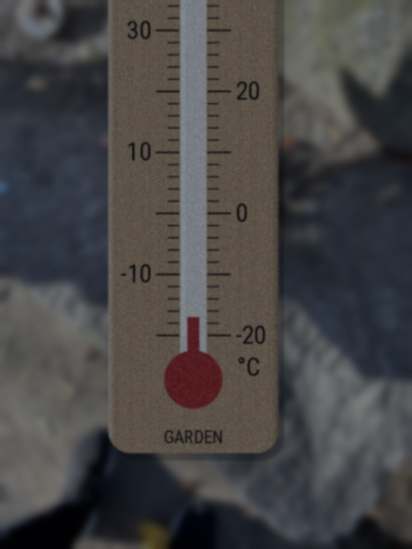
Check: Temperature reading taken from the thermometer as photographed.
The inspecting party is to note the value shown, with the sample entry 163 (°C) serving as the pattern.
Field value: -17 (°C)
